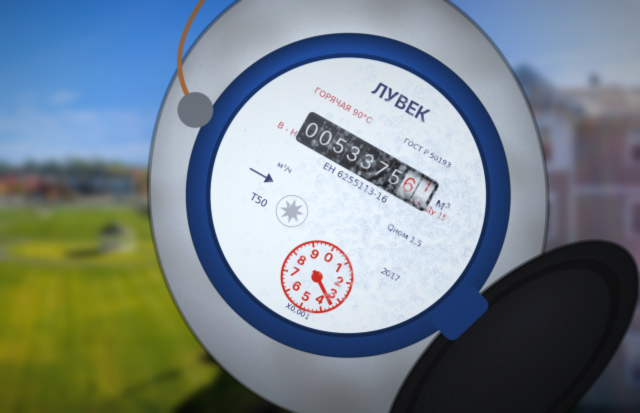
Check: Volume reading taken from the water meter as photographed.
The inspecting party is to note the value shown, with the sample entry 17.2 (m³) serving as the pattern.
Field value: 53375.613 (m³)
